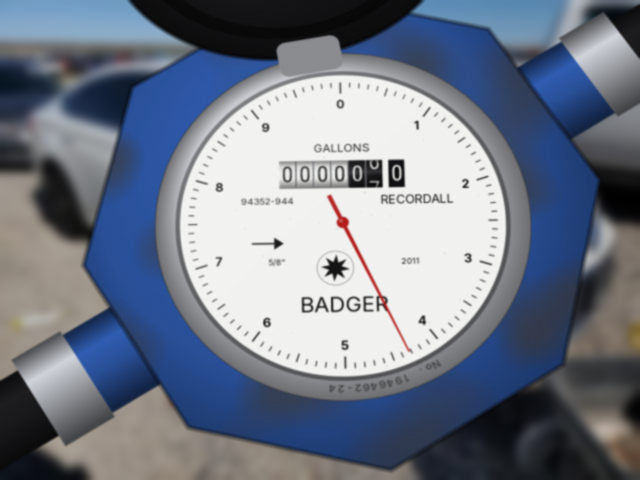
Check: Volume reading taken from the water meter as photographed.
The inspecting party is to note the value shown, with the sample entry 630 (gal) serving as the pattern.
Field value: 64.3 (gal)
